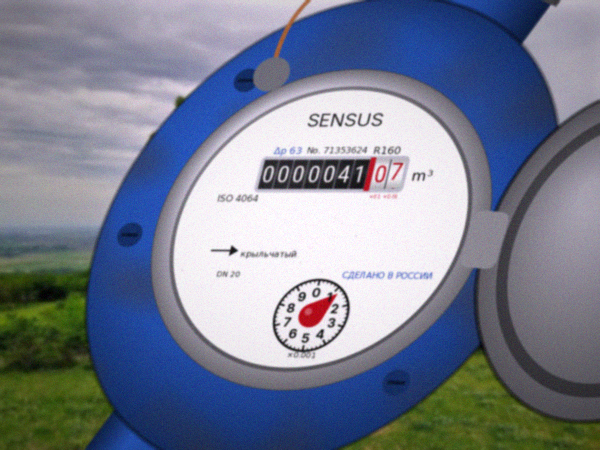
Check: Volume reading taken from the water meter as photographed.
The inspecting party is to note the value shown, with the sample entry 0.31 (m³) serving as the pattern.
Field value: 41.071 (m³)
